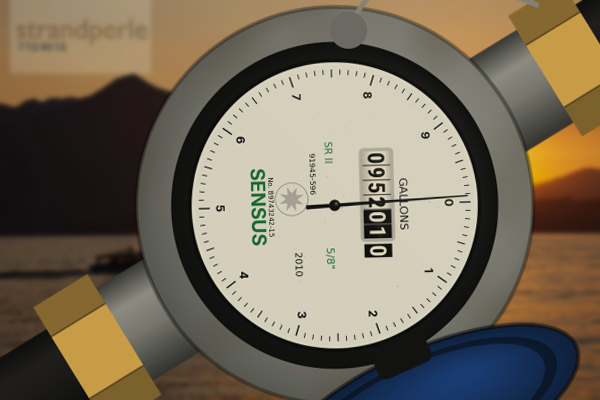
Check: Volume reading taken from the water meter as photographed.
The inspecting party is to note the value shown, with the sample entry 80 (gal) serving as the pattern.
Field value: 952009.9 (gal)
